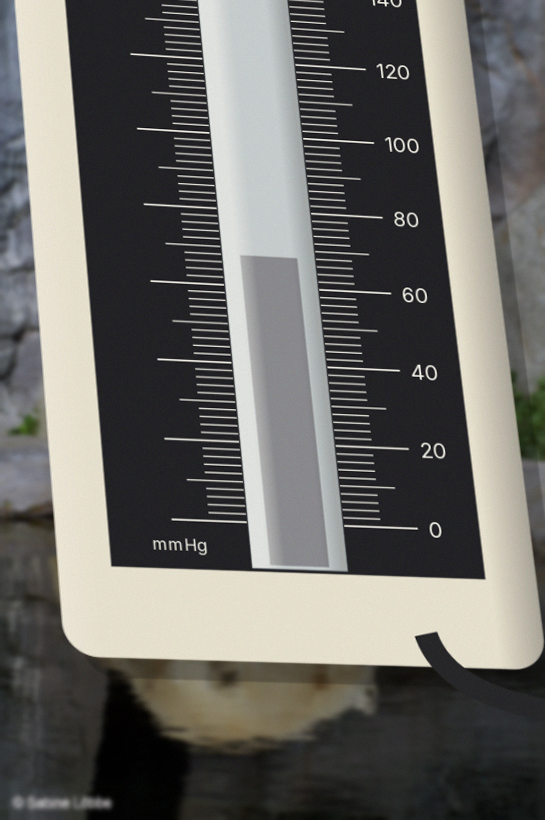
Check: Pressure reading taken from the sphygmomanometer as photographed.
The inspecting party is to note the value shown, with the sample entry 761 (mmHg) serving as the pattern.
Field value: 68 (mmHg)
